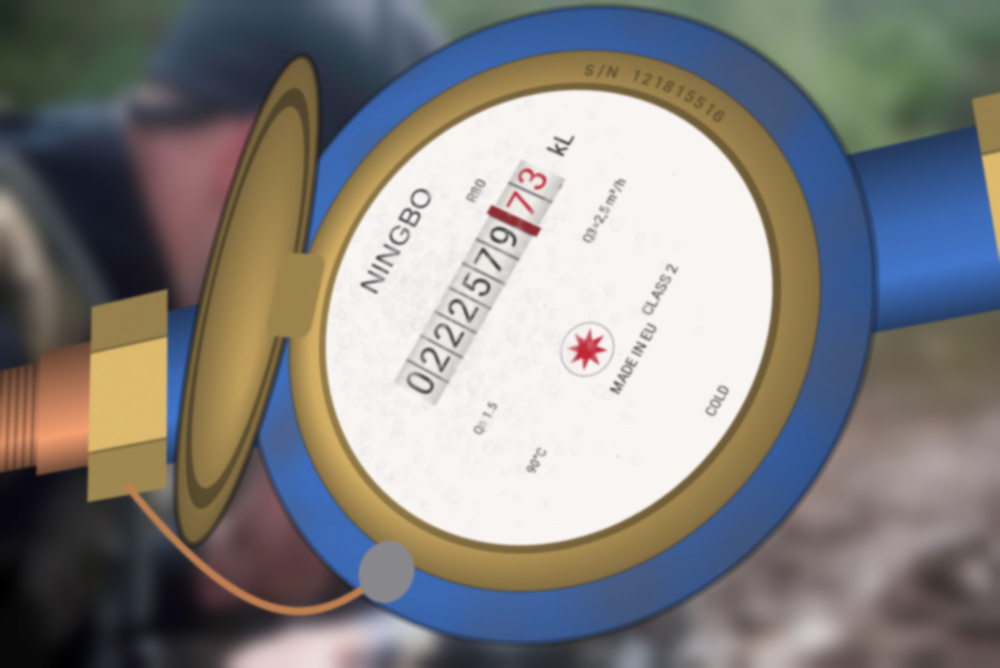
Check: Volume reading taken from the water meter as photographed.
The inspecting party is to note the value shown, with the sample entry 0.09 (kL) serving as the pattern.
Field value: 222579.73 (kL)
